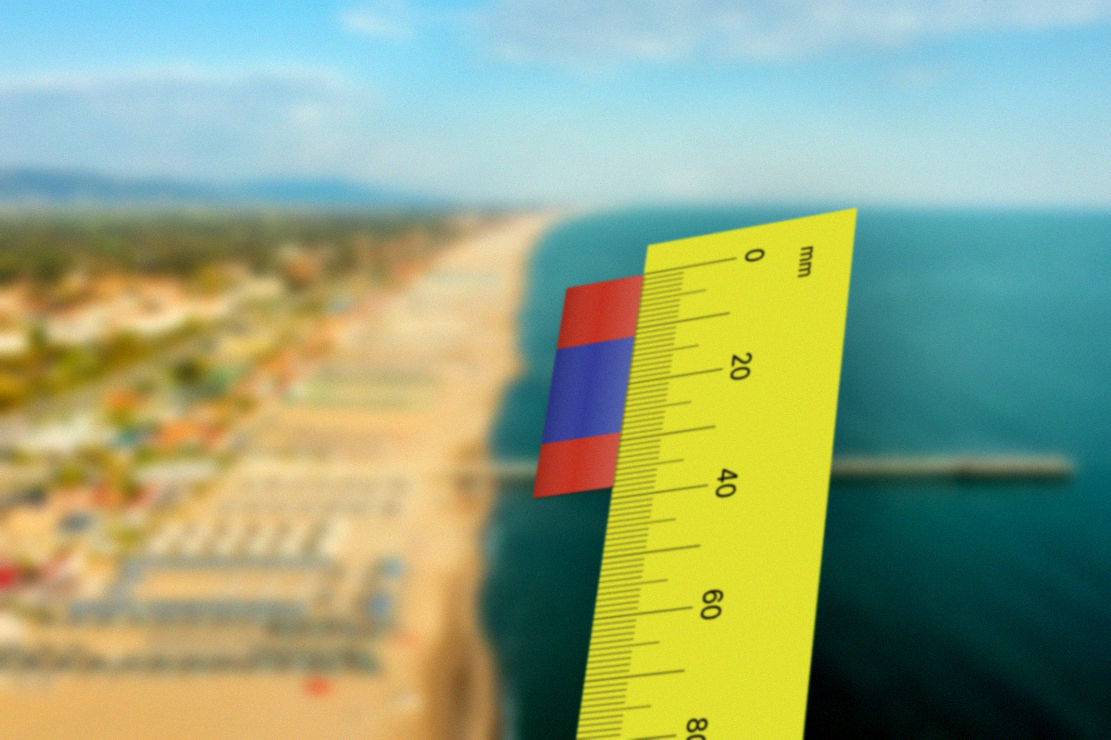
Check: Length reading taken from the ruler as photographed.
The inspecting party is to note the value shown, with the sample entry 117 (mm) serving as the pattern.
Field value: 38 (mm)
